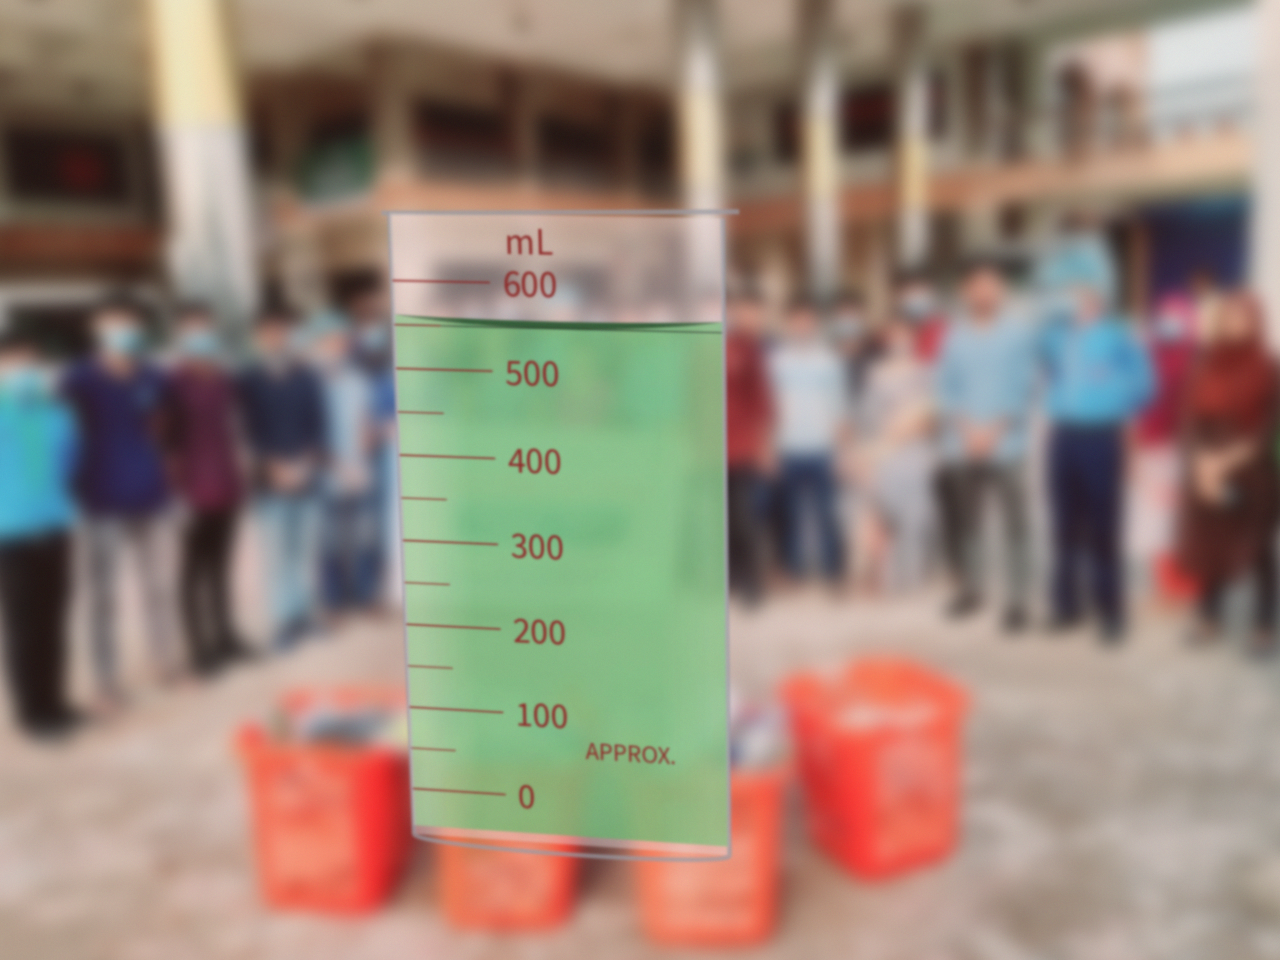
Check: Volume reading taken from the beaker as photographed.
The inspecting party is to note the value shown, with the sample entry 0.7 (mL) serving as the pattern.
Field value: 550 (mL)
